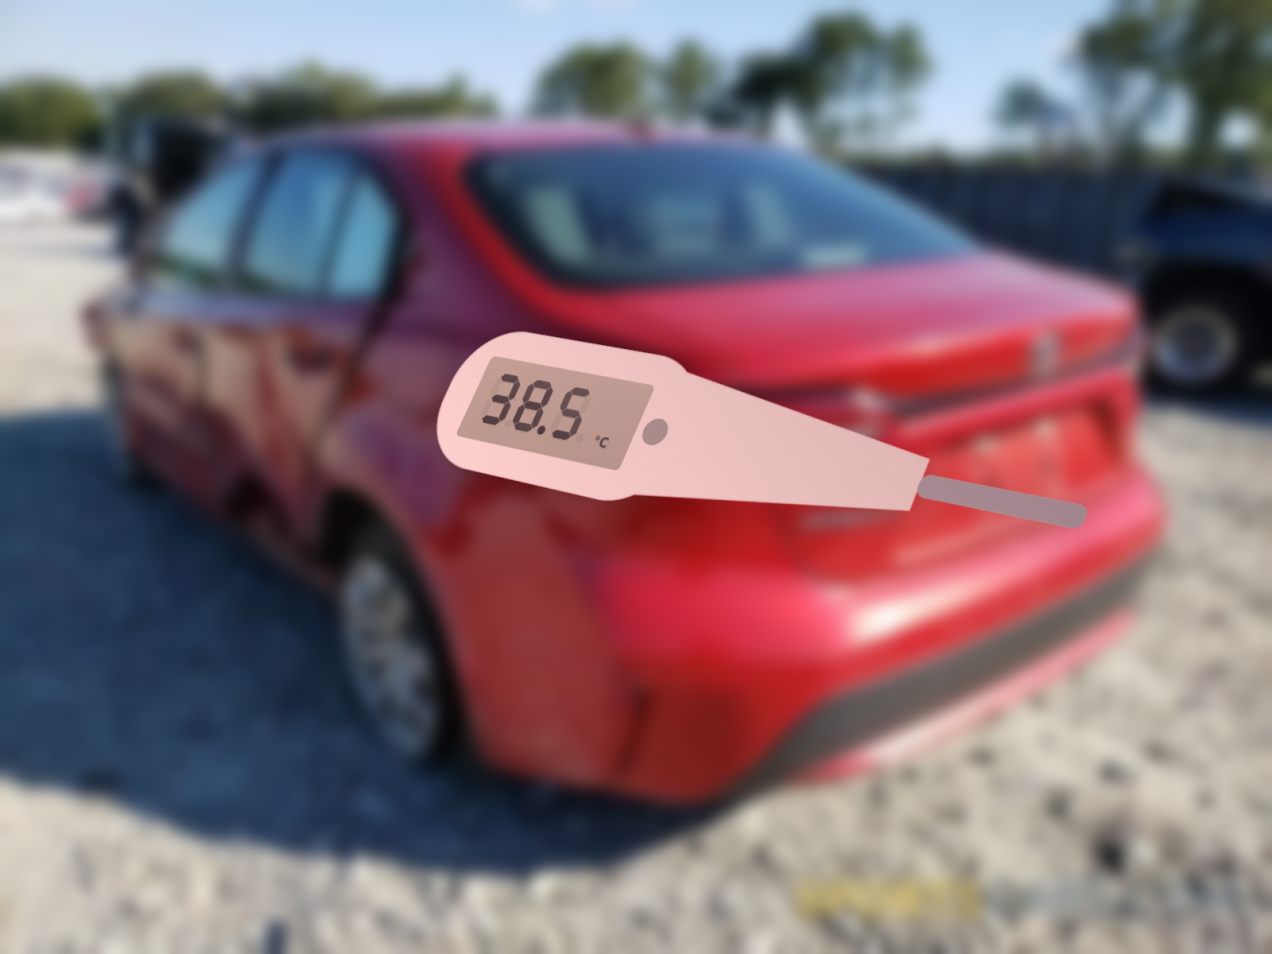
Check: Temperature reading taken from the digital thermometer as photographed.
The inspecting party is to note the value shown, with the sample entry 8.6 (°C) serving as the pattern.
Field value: 38.5 (°C)
